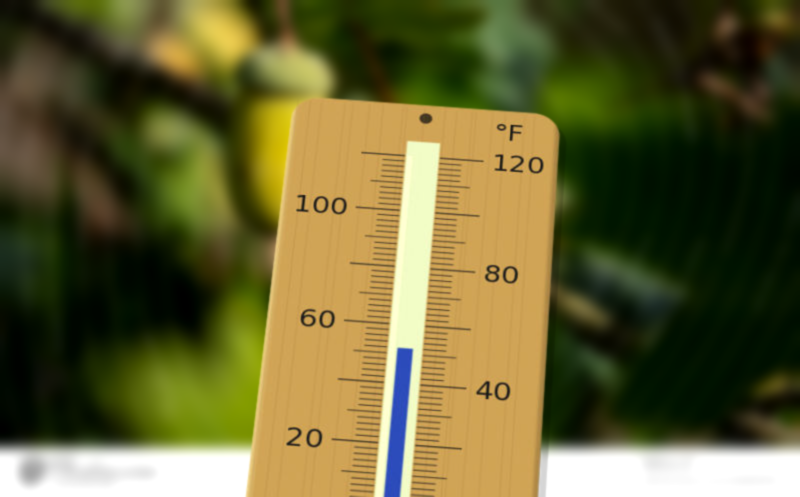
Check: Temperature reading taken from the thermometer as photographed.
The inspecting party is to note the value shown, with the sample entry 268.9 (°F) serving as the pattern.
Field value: 52 (°F)
